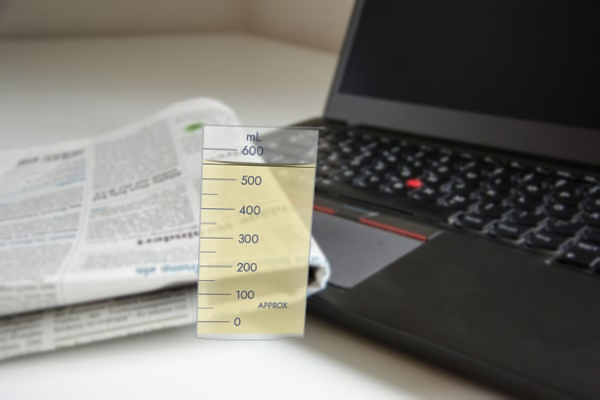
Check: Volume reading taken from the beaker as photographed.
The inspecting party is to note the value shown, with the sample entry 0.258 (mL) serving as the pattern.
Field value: 550 (mL)
